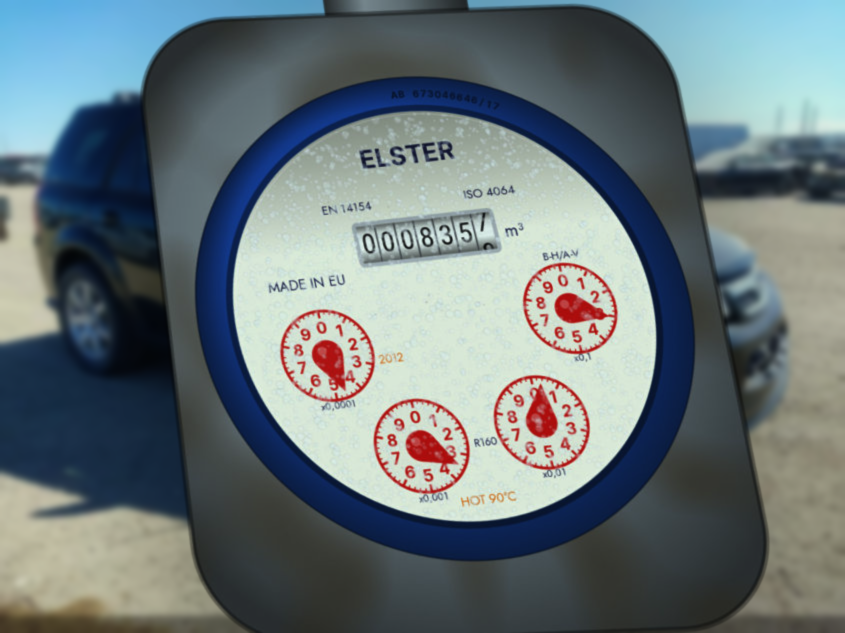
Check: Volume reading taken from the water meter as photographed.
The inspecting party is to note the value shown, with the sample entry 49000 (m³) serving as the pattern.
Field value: 8357.3034 (m³)
